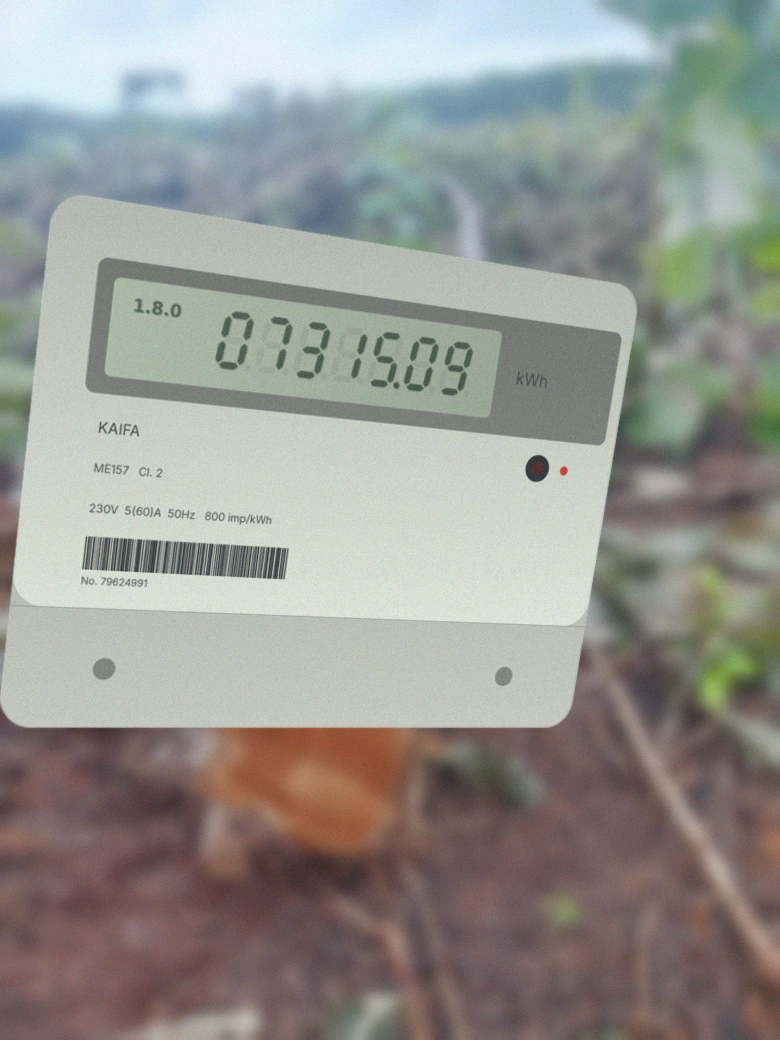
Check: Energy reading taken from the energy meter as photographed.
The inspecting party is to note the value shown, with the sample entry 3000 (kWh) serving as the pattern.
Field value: 7315.09 (kWh)
